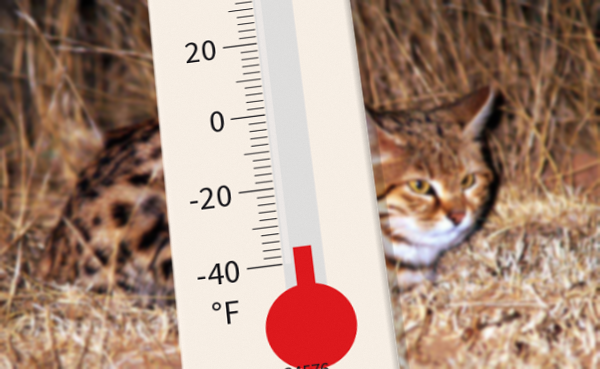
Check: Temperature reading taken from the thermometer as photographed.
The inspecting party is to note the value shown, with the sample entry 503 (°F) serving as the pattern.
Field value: -36 (°F)
